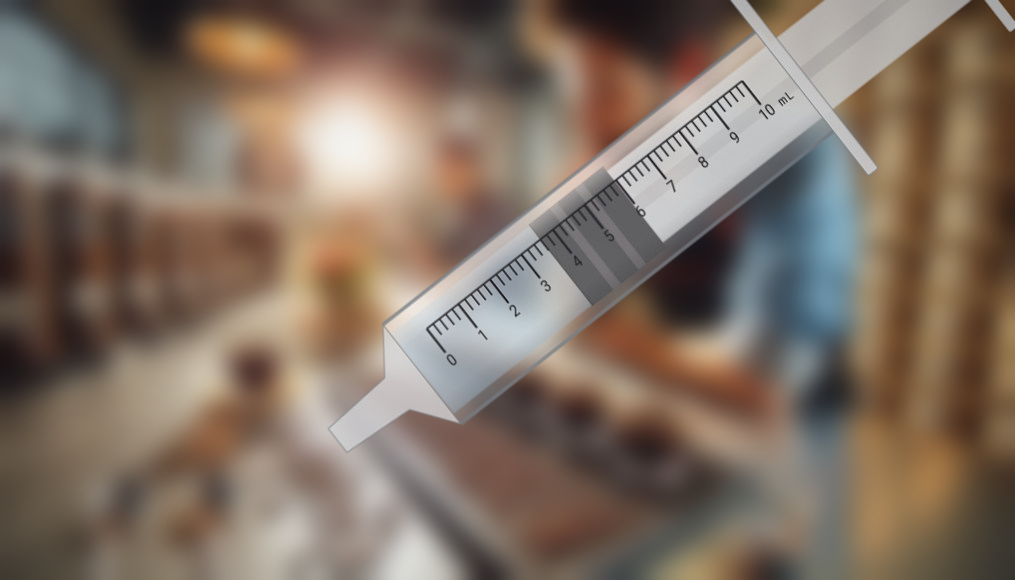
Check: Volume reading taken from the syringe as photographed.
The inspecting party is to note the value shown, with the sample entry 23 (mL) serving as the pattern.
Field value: 3.6 (mL)
